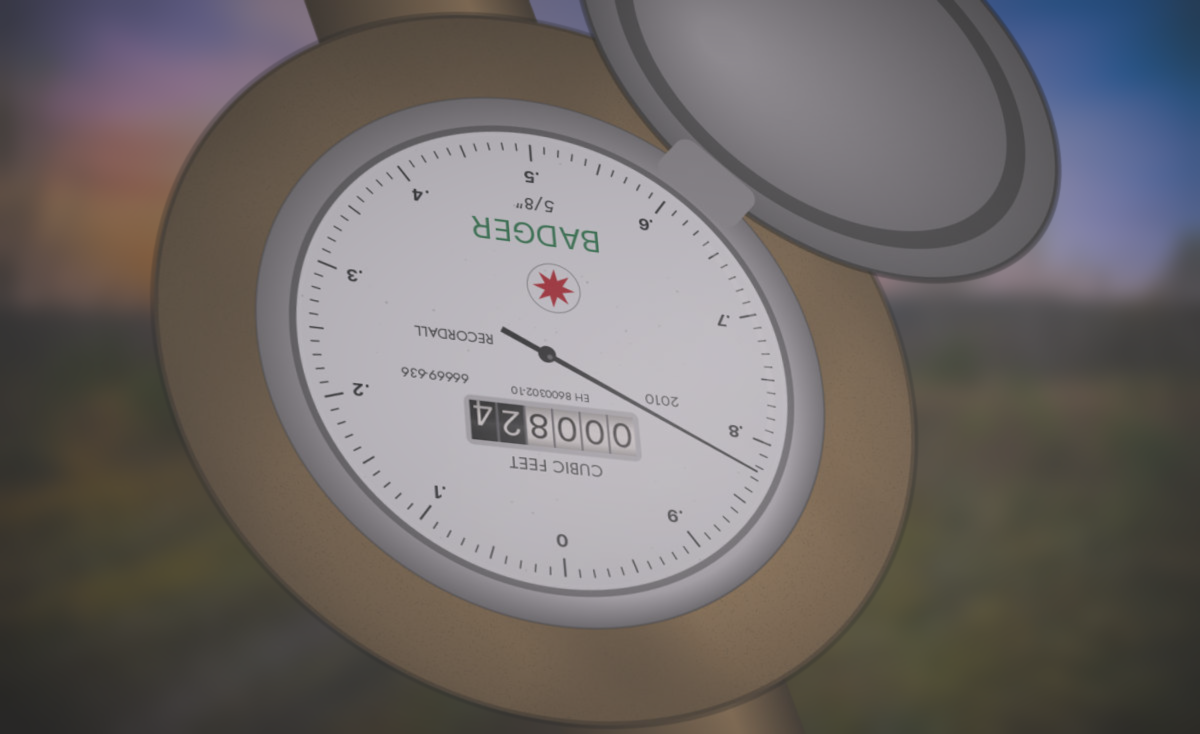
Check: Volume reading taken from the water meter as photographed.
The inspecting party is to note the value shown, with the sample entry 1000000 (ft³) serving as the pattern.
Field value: 823.82 (ft³)
